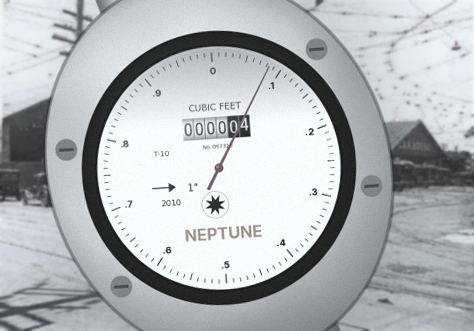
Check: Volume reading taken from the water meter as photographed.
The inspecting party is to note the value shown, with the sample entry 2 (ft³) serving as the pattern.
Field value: 4.08 (ft³)
